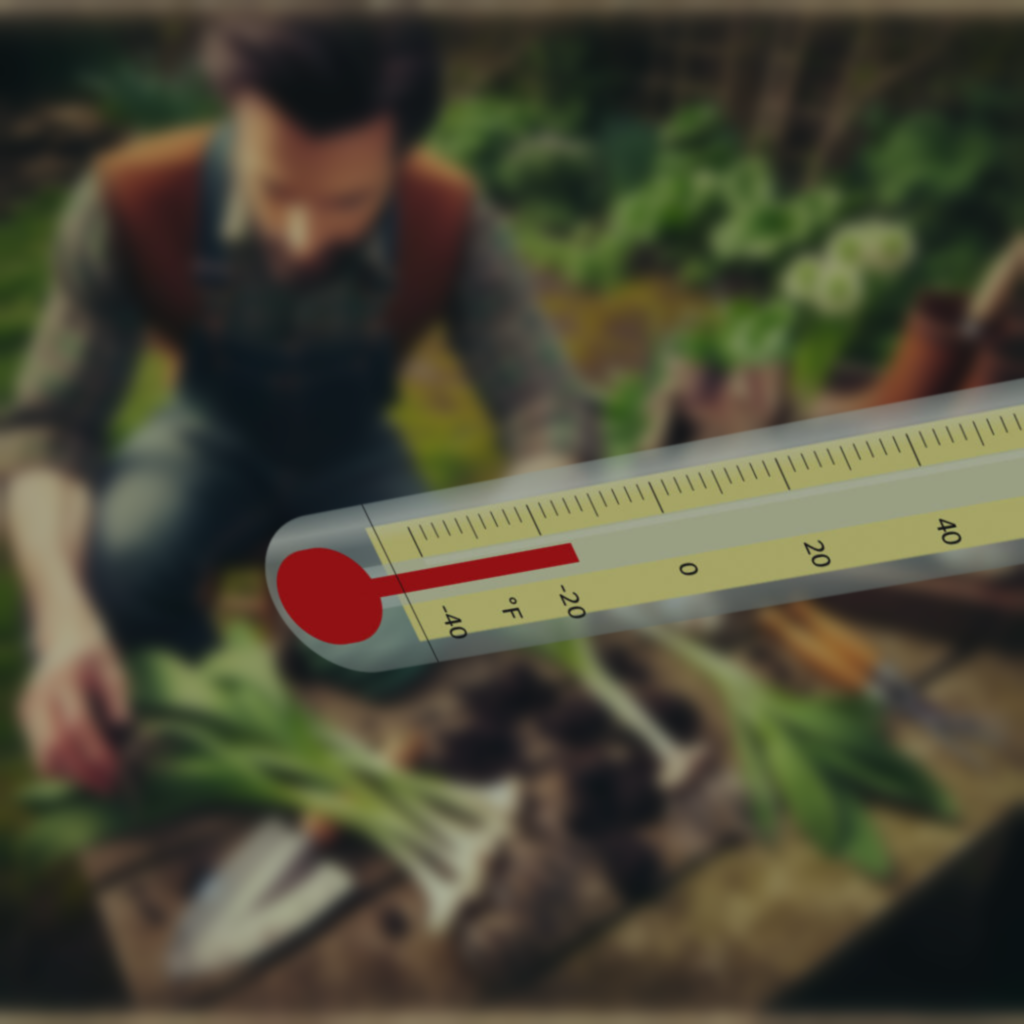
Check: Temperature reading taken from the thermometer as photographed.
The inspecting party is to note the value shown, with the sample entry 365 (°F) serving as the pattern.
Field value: -16 (°F)
